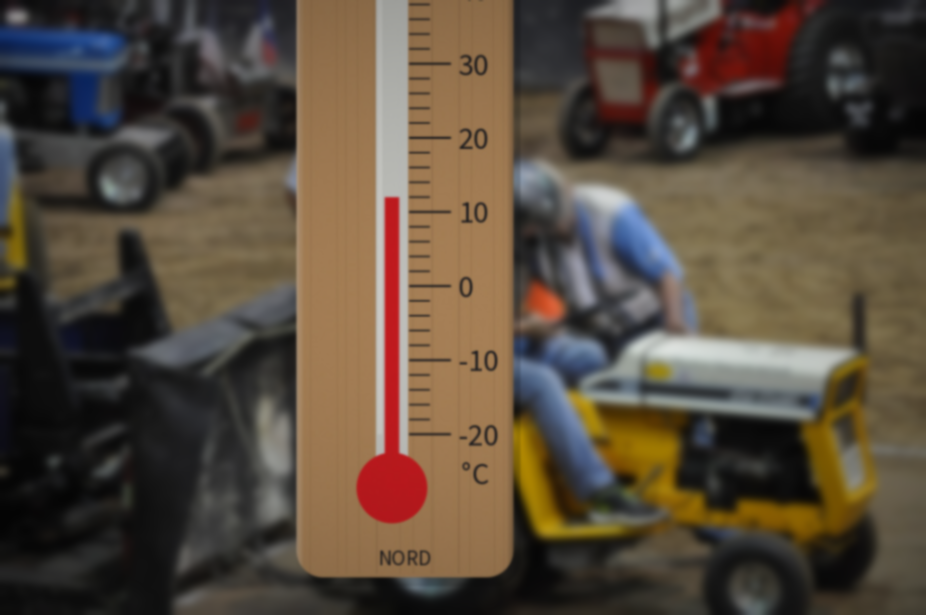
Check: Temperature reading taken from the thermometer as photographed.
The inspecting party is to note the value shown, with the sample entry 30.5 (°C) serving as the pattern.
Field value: 12 (°C)
